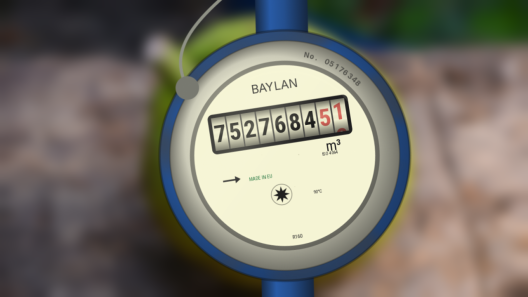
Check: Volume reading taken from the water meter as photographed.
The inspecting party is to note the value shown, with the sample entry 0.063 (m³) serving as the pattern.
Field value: 7527684.51 (m³)
